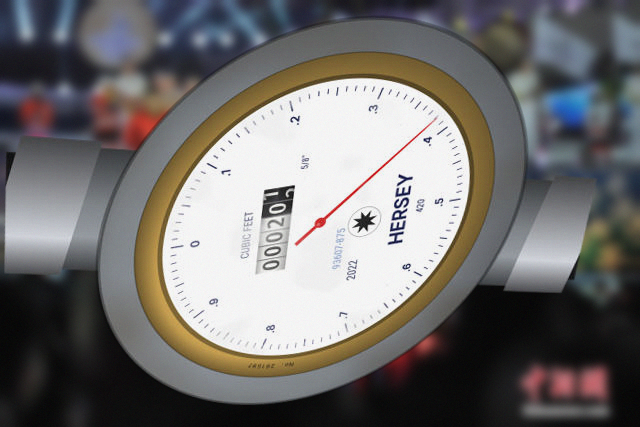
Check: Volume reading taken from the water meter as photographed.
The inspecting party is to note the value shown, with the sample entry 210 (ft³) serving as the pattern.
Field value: 201.38 (ft³)
